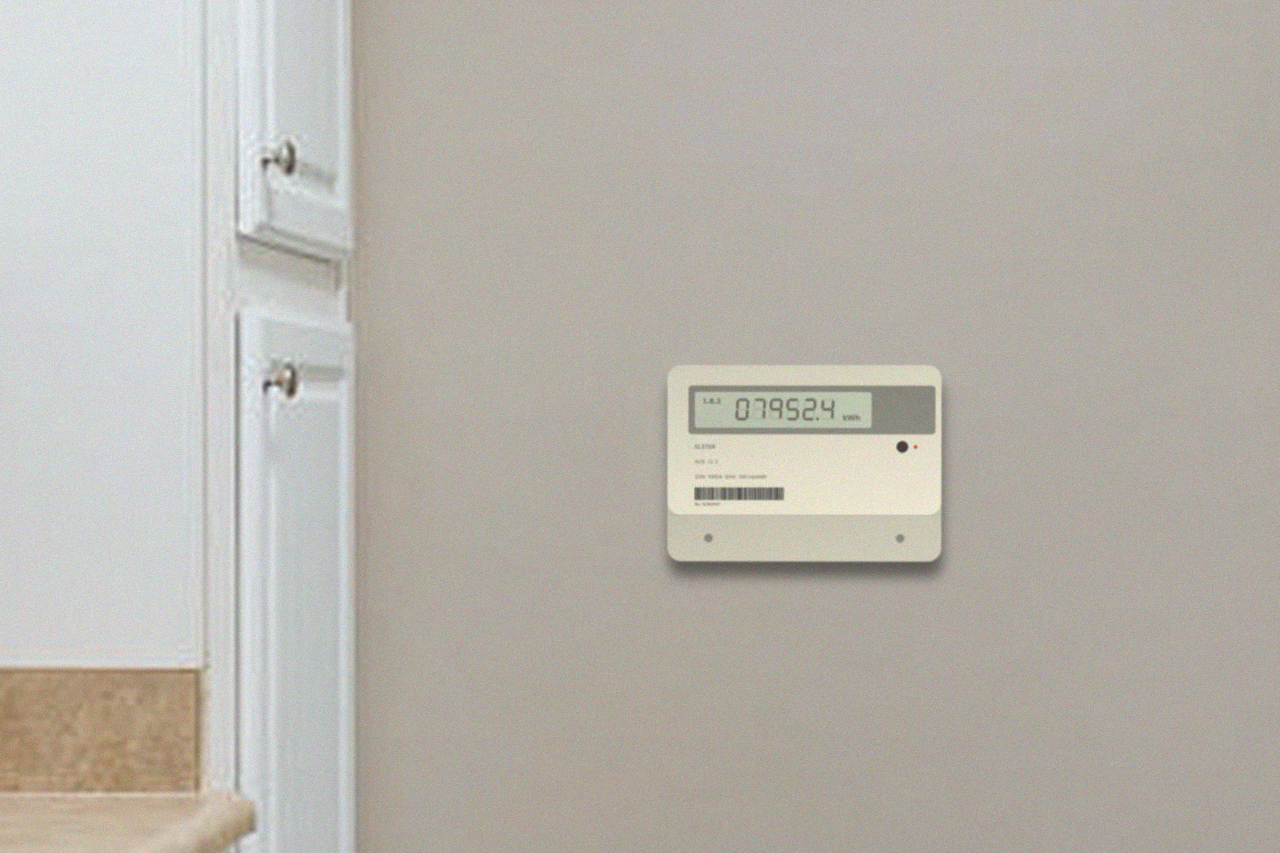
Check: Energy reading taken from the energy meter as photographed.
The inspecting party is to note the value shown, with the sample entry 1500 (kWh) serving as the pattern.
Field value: 7952.4 (kWh)
